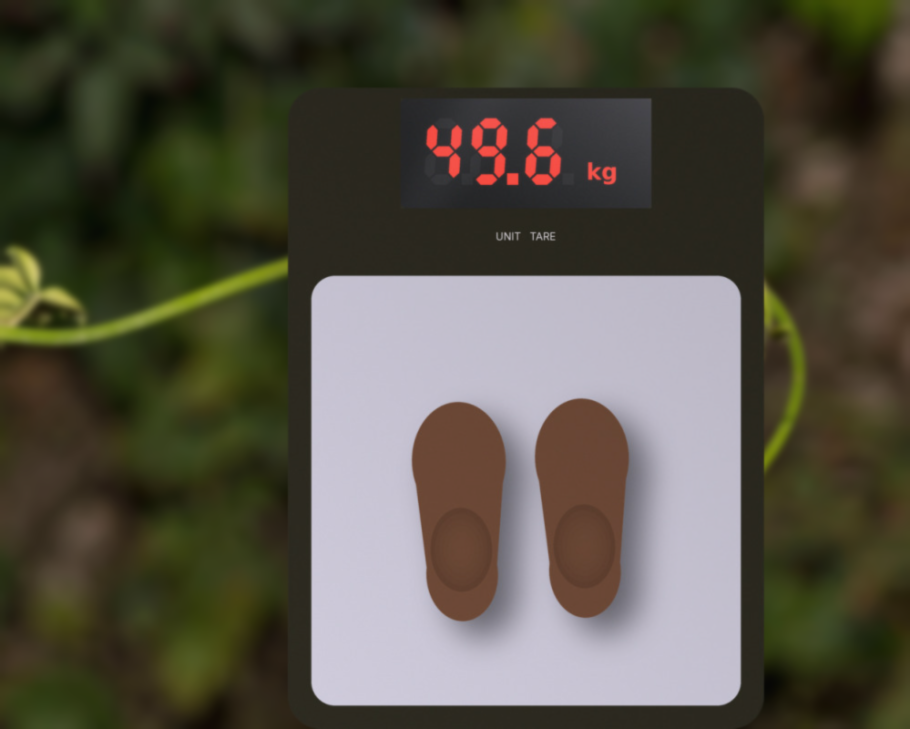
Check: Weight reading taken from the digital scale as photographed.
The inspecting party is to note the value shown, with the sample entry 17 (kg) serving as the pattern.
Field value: 49.6 (kg)
